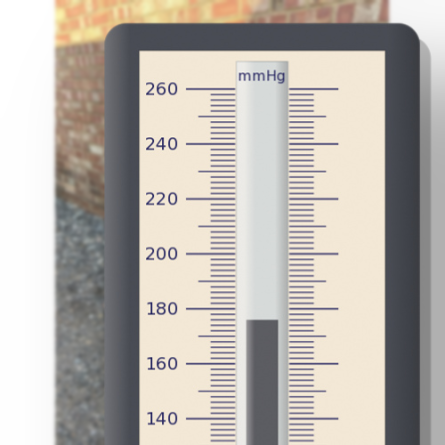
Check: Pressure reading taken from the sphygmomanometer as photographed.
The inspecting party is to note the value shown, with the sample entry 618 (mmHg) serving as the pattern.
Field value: 176 (mmHg)
